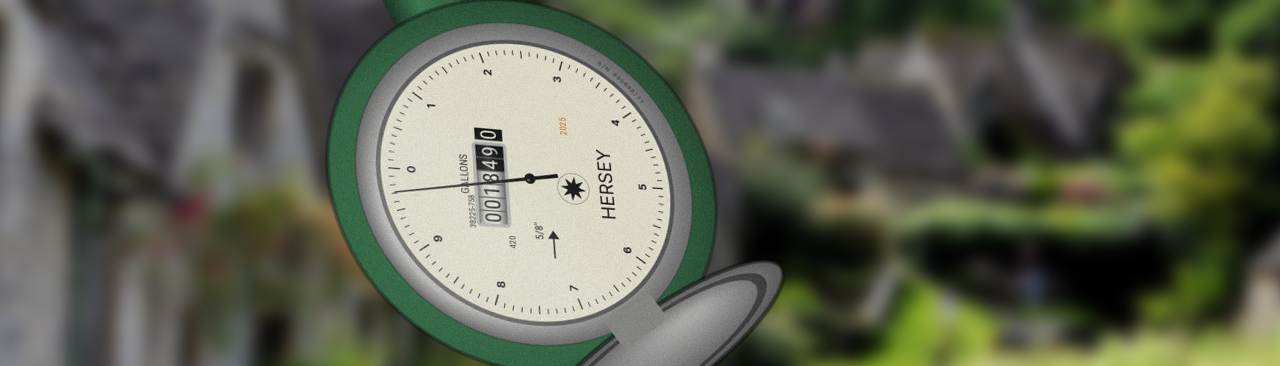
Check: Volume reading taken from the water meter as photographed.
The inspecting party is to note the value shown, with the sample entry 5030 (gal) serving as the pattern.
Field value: 18489.7 (gal)
